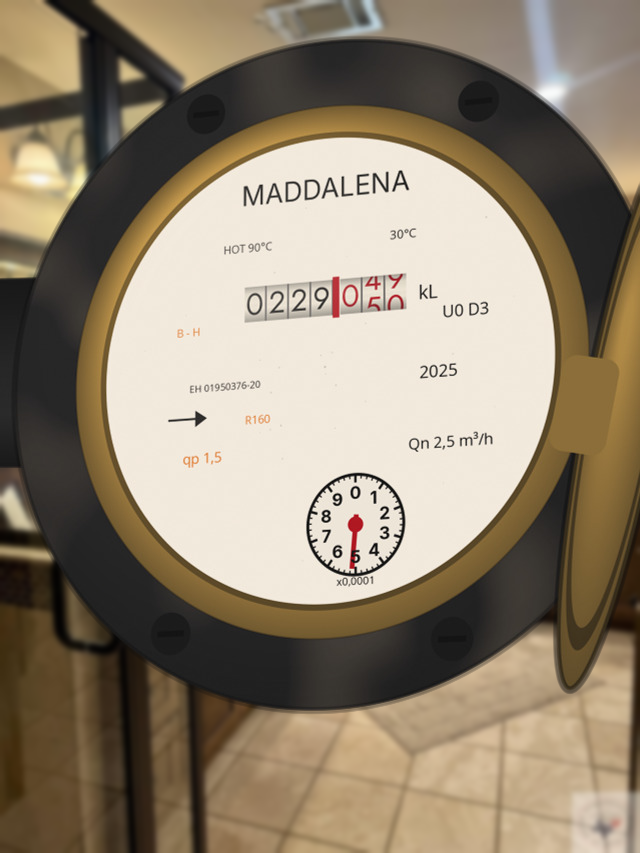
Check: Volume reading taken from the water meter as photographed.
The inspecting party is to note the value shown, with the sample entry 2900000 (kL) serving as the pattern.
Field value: 229.0495 (kL)
